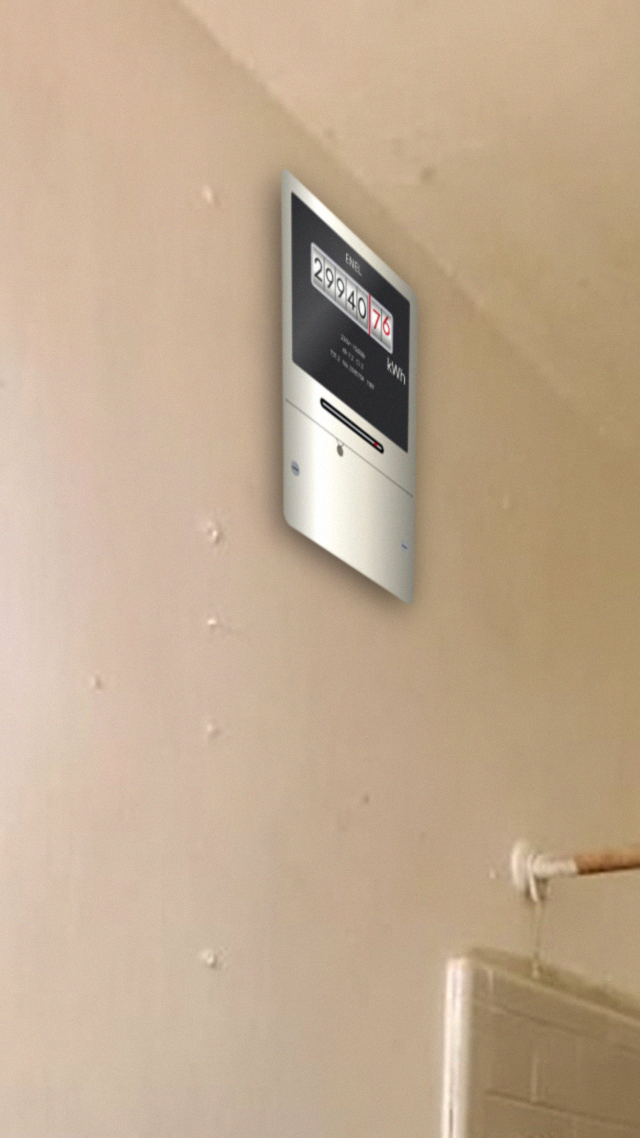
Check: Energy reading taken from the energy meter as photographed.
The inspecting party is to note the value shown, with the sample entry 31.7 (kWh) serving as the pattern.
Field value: 29940.76 (kWh)
